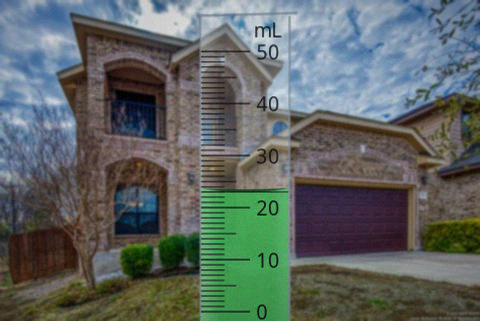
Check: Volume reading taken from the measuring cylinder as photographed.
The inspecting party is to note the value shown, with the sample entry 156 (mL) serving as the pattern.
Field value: 23 (mL)
